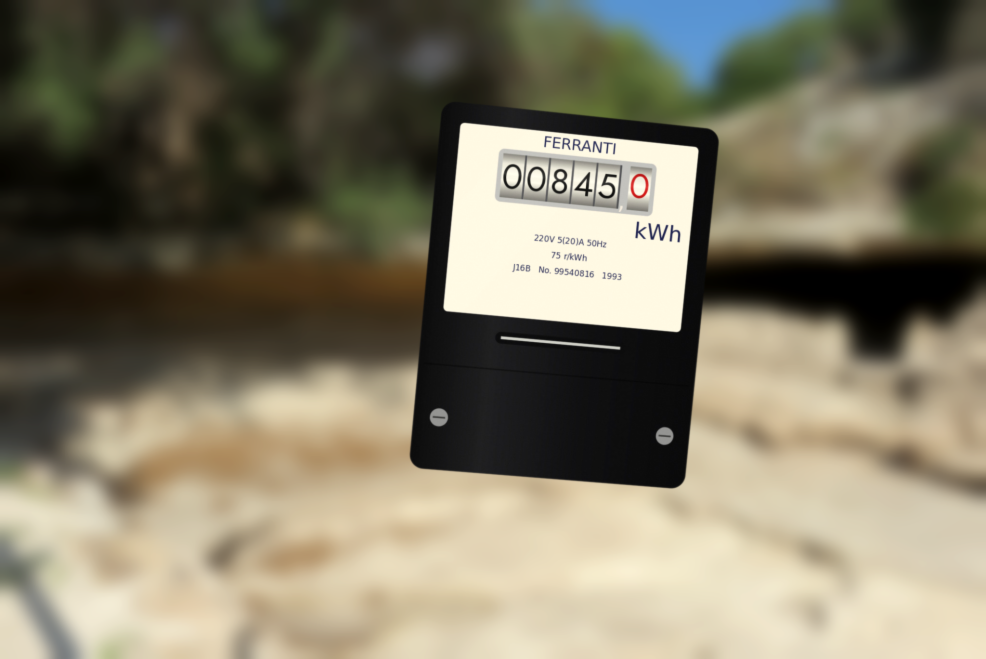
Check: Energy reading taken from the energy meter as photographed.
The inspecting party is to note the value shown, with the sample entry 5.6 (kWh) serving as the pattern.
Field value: 845.0 (kWh)
